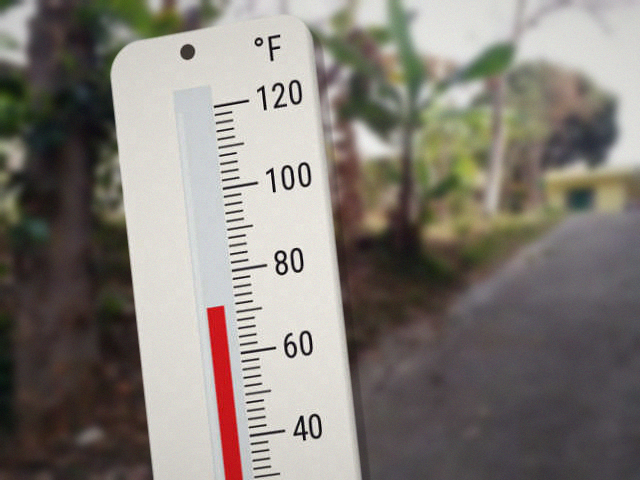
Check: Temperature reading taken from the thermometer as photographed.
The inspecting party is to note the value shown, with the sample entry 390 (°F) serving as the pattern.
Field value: 72 (°F)
